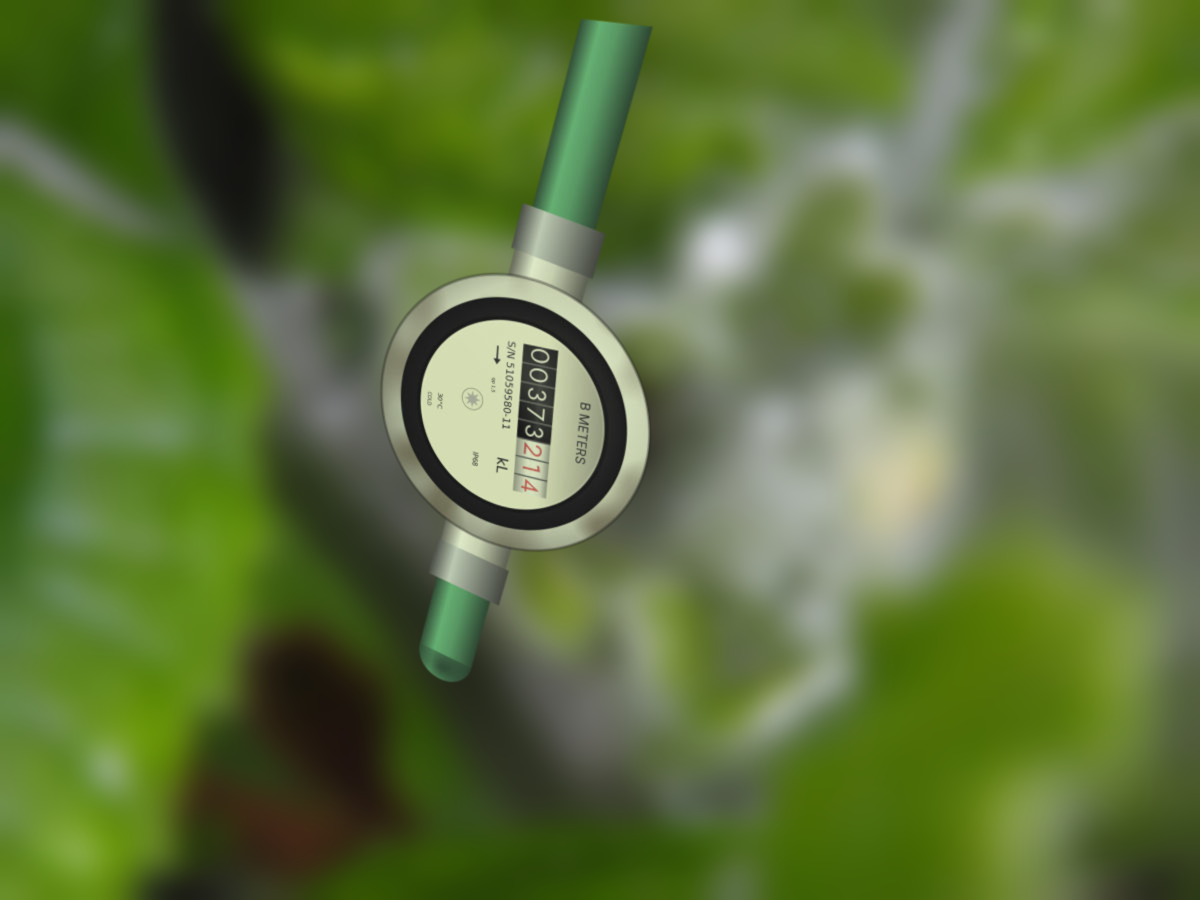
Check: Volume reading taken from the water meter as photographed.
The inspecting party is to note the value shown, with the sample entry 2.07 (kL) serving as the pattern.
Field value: 373.214 (kL)
